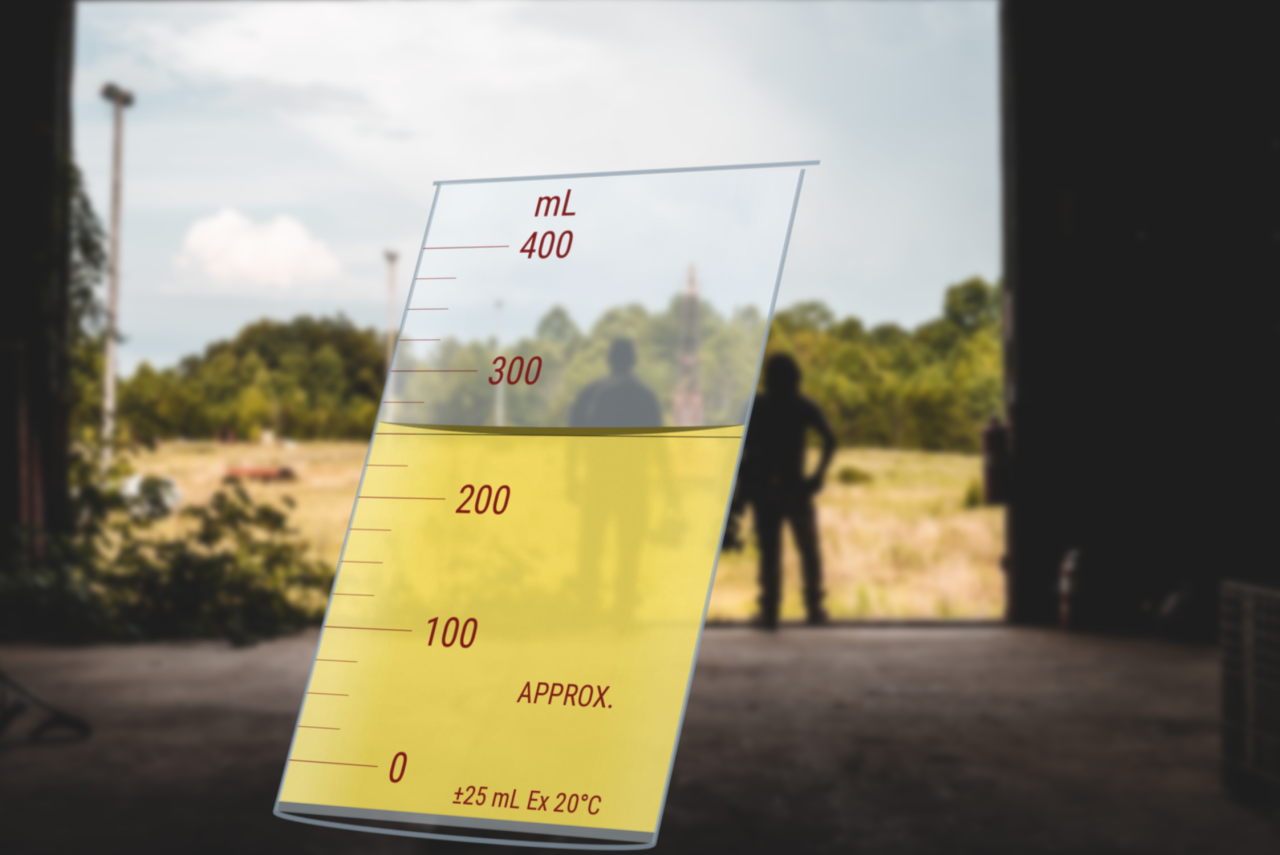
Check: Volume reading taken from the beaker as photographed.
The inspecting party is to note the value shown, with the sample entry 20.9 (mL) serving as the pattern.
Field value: 250 (mL)
